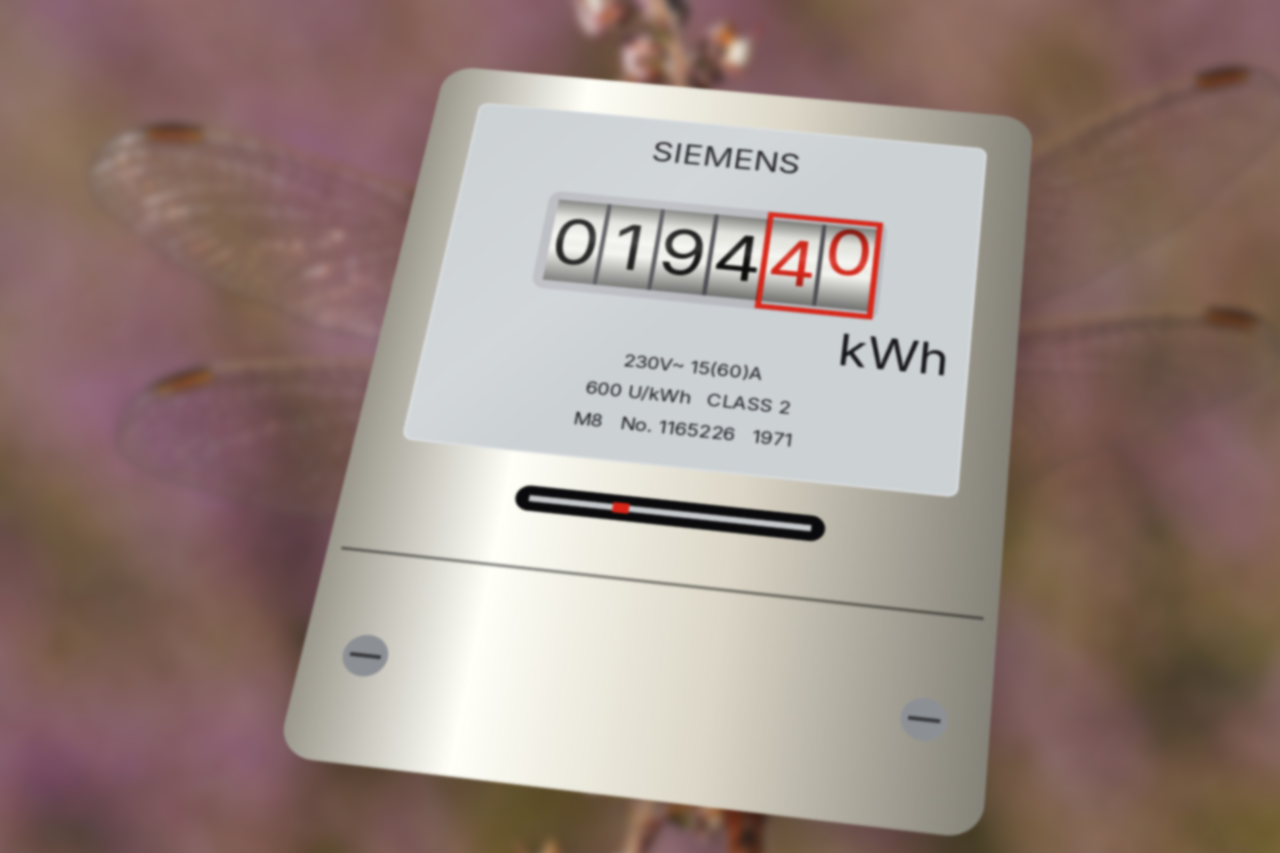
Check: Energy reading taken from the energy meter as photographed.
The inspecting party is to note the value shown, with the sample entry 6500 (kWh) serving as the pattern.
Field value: 194.40 (kWh)
